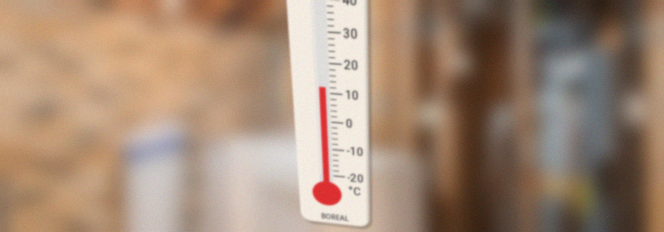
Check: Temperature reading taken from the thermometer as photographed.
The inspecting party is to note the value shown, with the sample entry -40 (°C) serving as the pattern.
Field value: 12 (°C)
